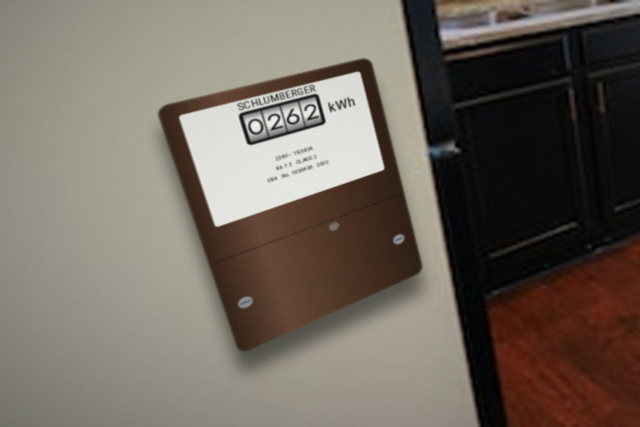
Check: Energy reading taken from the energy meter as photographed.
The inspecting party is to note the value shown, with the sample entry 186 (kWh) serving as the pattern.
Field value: 262 (kWh)
